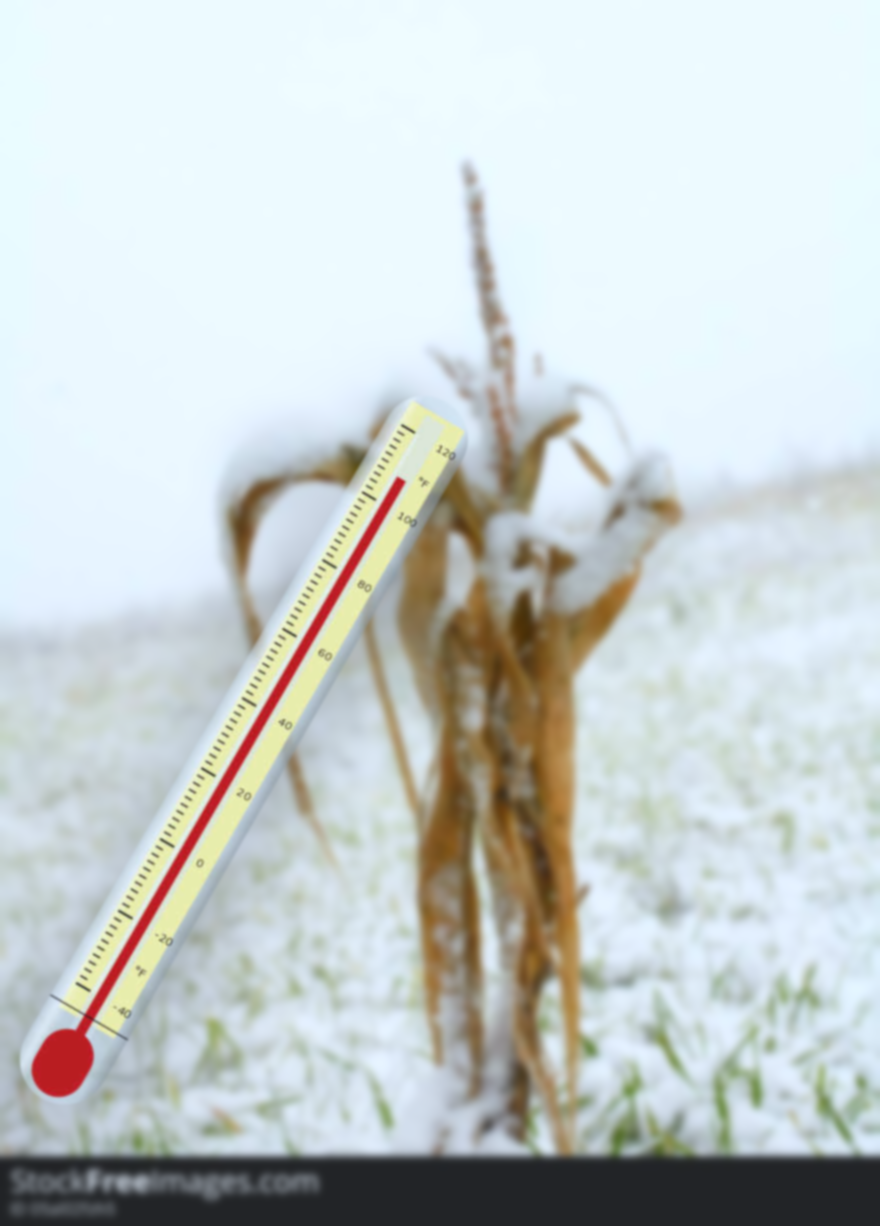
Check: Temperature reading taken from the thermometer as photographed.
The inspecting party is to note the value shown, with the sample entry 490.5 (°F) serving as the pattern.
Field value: 108 (°F)
